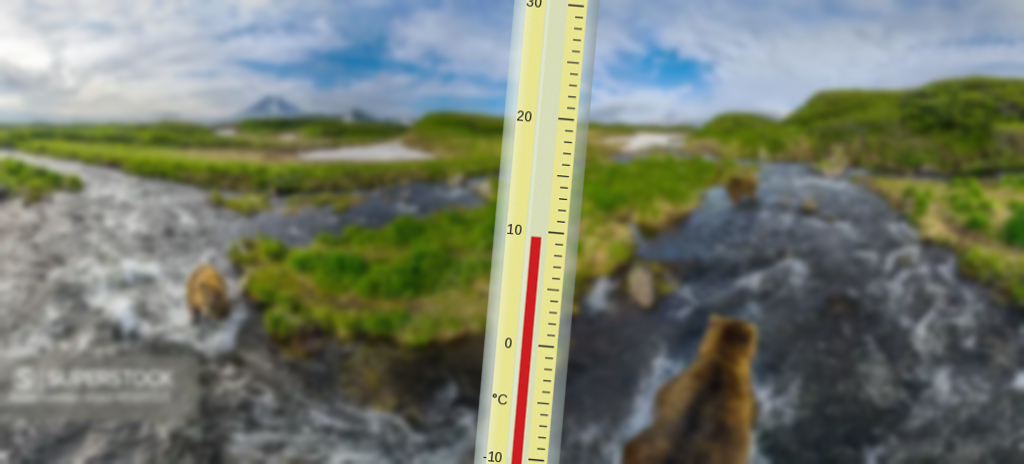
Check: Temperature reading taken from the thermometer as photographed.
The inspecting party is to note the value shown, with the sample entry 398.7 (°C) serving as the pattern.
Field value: 9.5 (°C)
